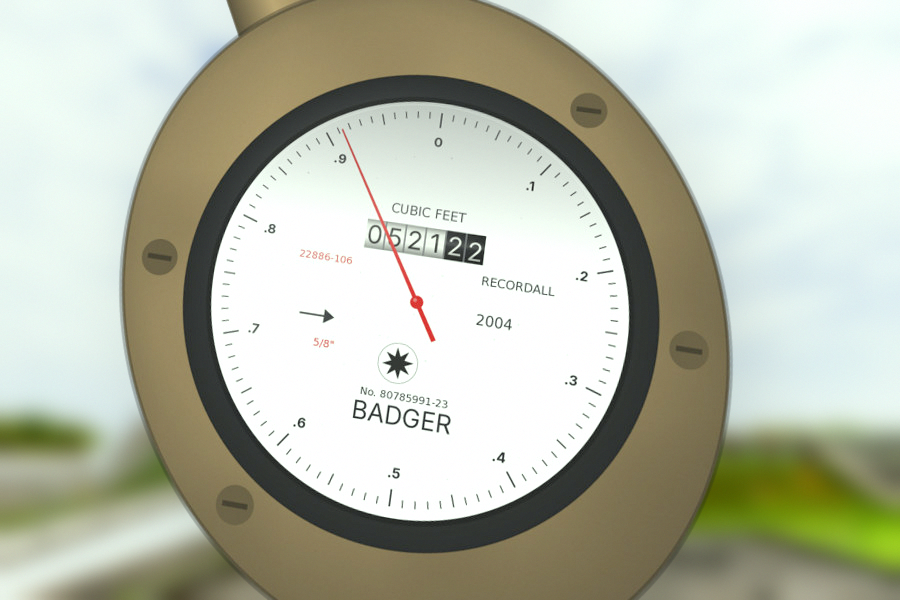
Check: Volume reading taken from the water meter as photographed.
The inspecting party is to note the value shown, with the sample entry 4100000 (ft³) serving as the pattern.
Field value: 52121.91 (ft³)
